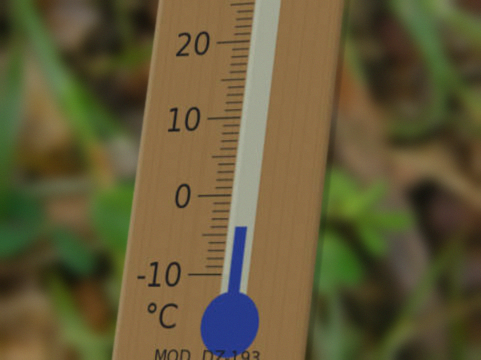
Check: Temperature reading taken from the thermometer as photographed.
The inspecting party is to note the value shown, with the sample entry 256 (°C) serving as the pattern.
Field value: -4 (°C)
